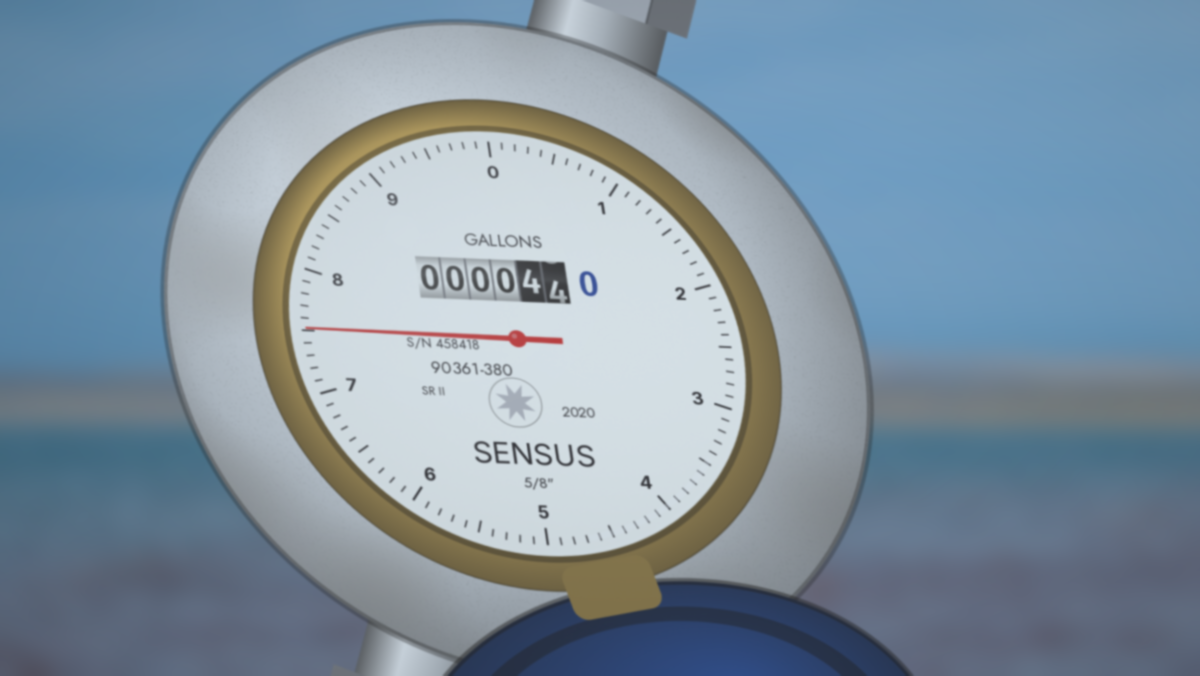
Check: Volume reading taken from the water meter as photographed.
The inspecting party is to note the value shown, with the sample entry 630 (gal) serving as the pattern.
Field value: 437.5 (gal)
